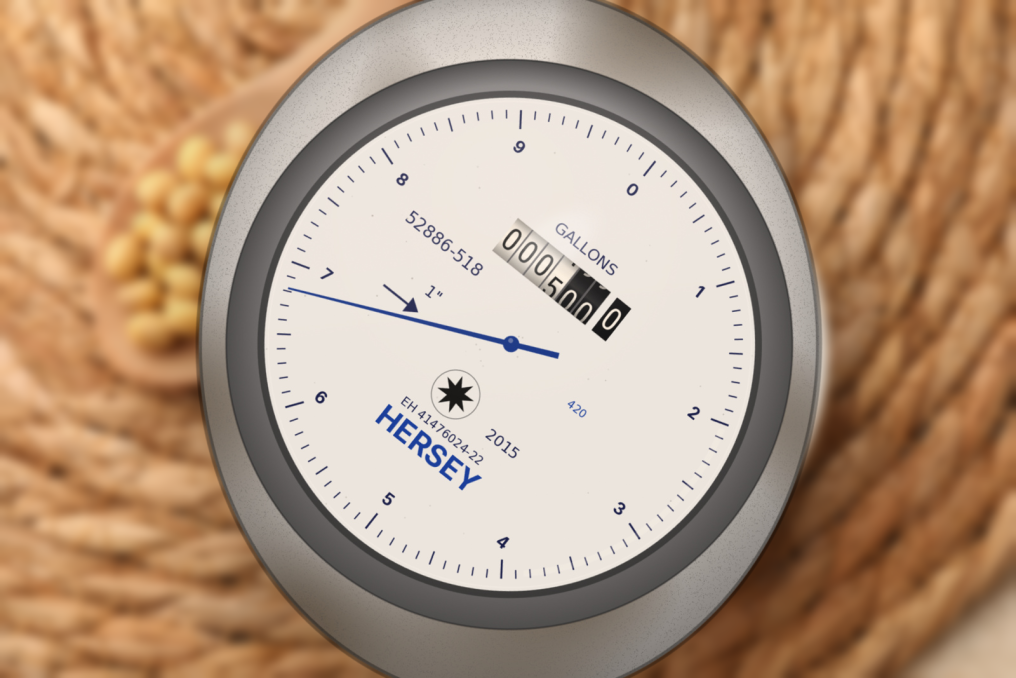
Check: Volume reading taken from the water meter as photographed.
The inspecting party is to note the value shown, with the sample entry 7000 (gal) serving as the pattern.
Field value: 4996.8 (gal)
